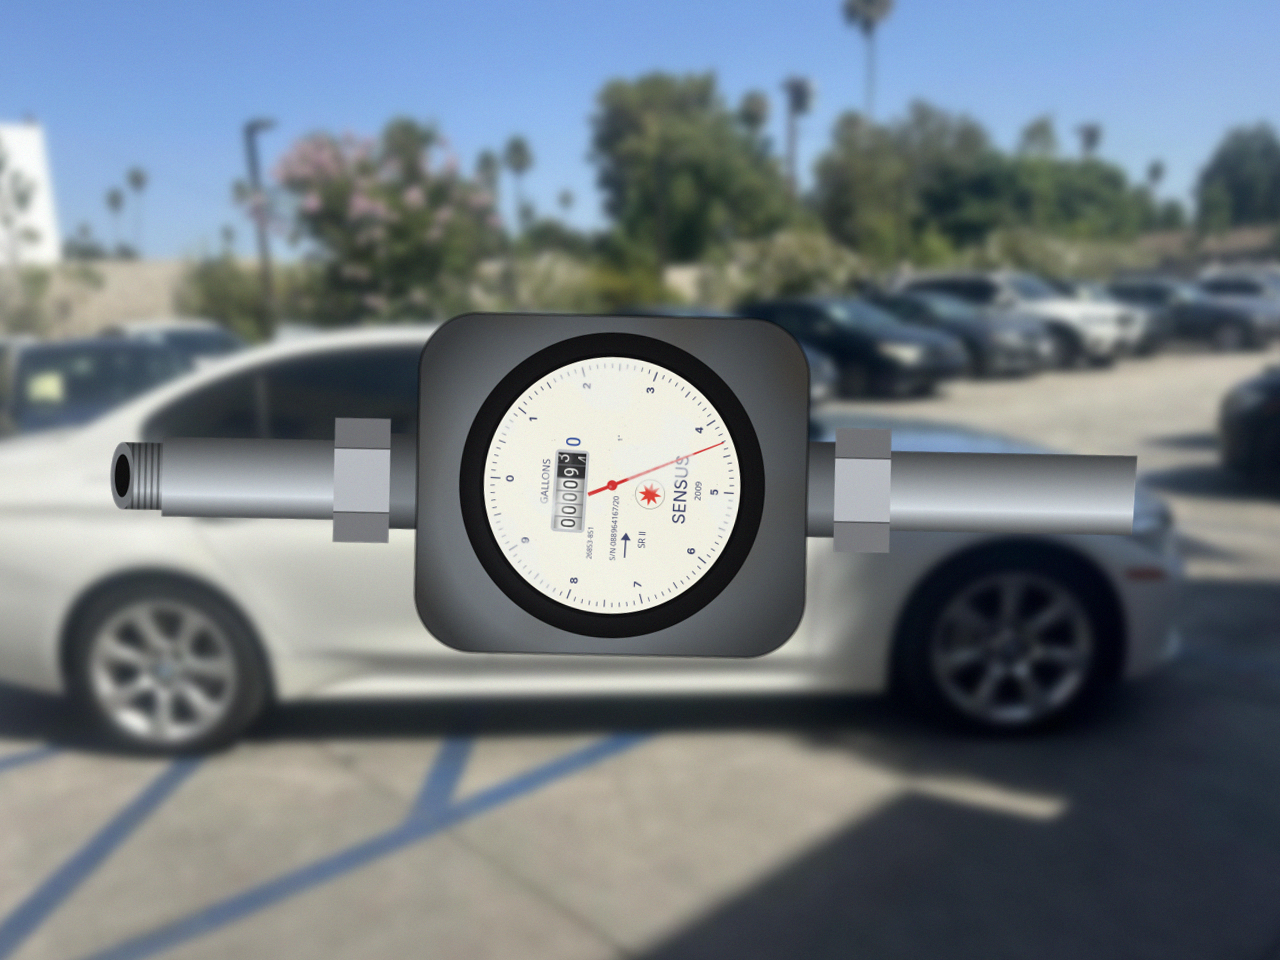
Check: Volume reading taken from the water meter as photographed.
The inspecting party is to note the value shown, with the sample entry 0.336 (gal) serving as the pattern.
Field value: 934.3 (gal)
